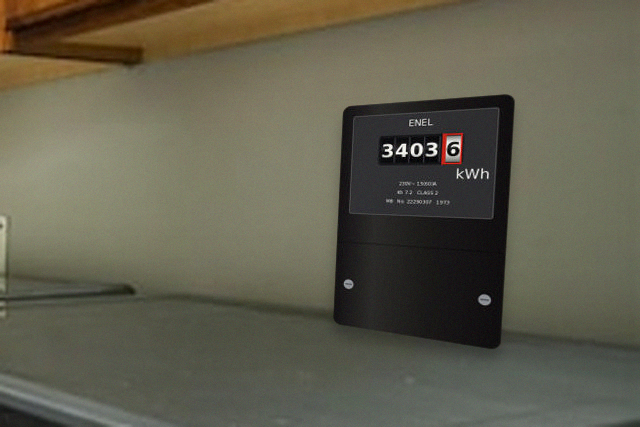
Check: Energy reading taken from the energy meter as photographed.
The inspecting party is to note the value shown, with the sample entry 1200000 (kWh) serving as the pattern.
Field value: 3403.6 (kWh)
